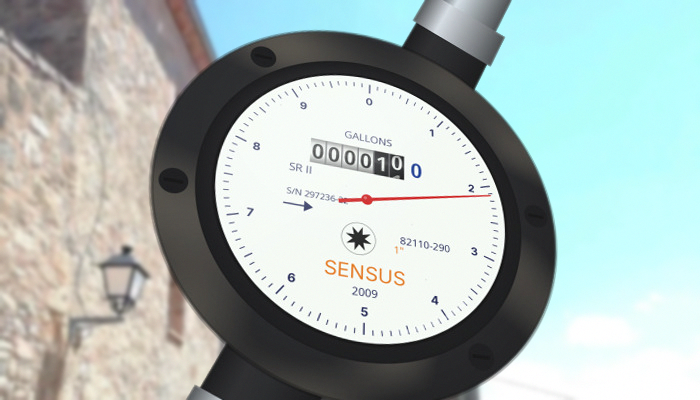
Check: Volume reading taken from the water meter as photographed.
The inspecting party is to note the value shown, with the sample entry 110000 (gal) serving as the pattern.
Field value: 102.1 (gal)
